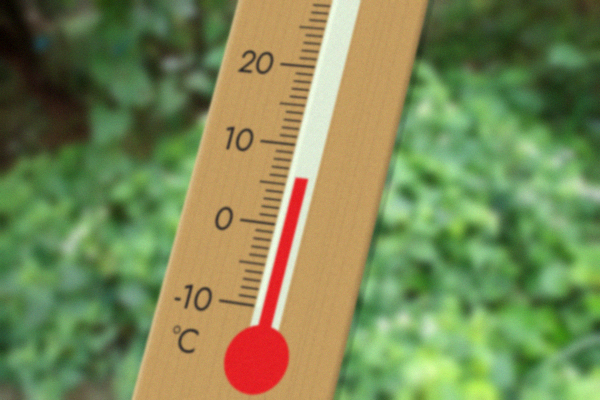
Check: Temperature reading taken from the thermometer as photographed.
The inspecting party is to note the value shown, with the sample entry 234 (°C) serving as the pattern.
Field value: 6 (°C)
